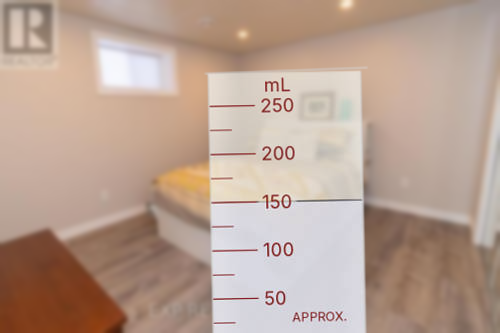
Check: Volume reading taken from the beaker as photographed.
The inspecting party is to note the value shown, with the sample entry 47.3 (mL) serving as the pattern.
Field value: 150 (mL)
